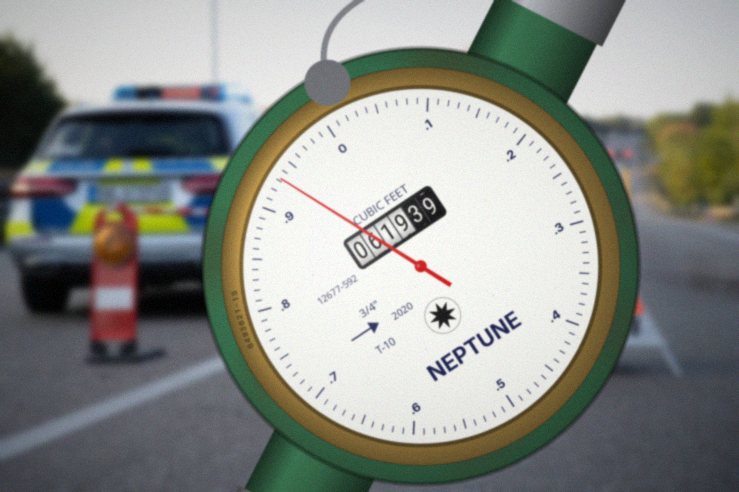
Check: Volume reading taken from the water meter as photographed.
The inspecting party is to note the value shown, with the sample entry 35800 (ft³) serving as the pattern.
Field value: 61938.93 (ft³)
